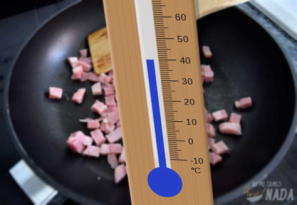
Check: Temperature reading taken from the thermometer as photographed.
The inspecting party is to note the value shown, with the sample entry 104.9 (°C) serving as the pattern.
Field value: 40 (°C)
